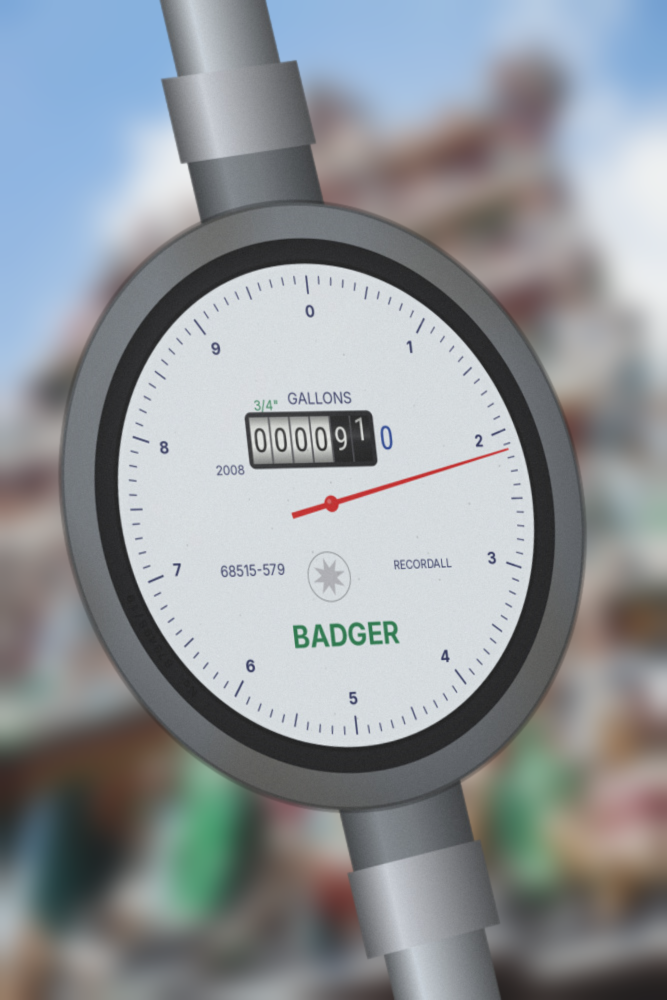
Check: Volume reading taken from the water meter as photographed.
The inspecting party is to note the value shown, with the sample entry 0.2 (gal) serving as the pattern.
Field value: 912.1 (gal)
